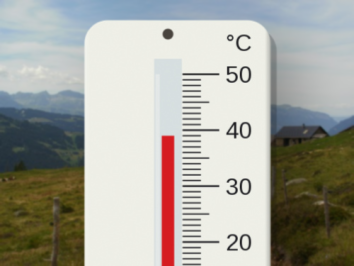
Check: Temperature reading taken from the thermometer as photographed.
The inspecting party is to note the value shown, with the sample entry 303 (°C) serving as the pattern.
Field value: 39 (°C)
